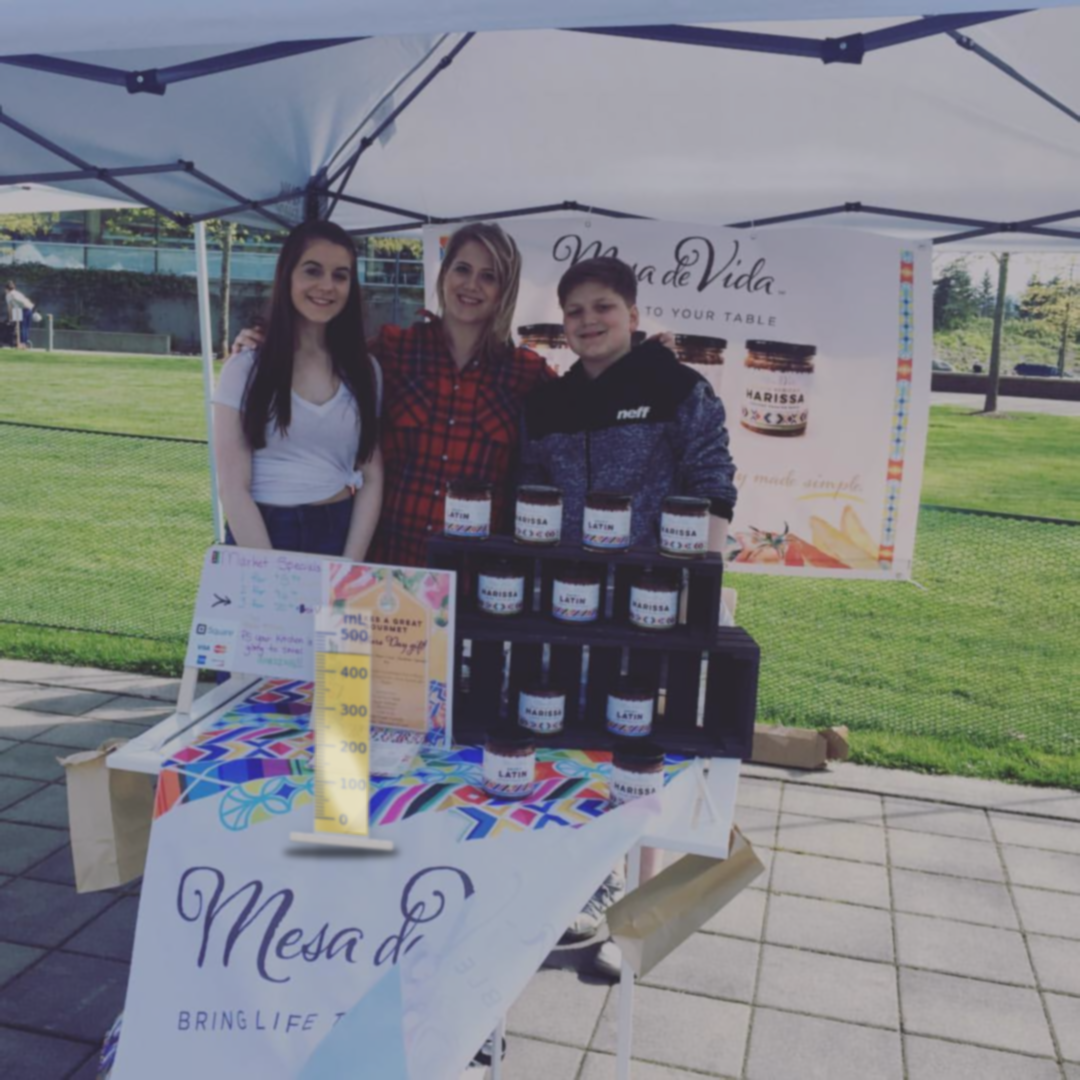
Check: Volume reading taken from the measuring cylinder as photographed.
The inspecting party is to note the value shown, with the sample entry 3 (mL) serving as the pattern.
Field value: 450 (mL)
